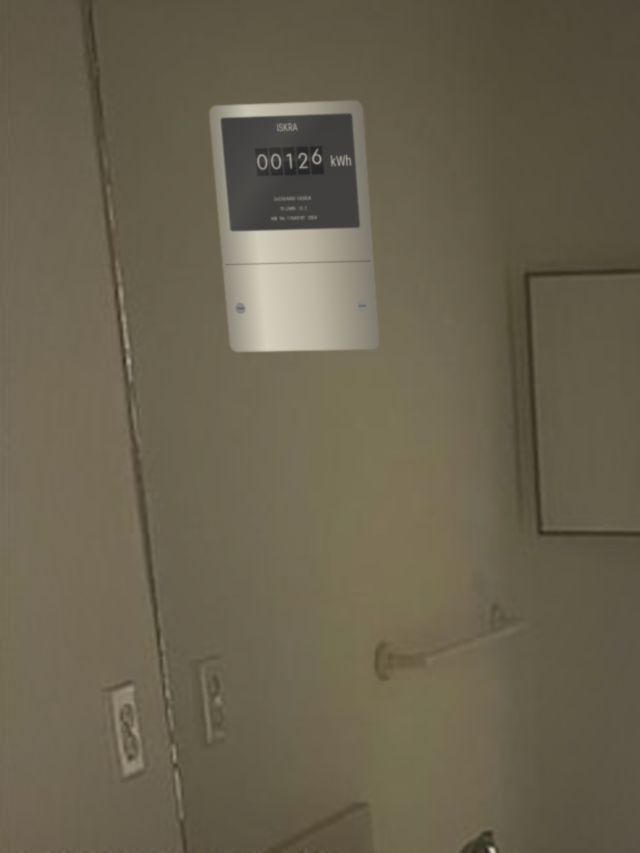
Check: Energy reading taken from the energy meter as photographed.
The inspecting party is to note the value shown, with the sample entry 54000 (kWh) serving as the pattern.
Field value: 126 (kWh)
